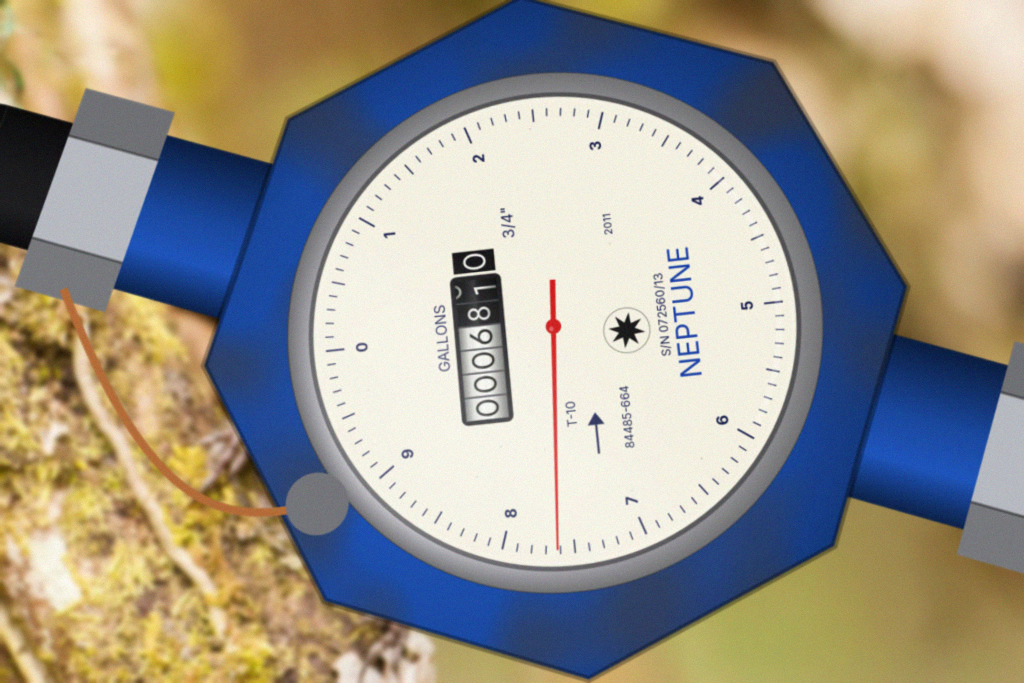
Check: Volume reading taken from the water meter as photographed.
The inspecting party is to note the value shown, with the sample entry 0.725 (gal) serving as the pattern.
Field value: 6807.6 (gal)
